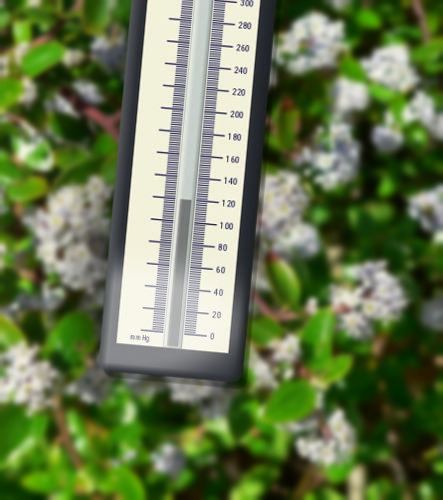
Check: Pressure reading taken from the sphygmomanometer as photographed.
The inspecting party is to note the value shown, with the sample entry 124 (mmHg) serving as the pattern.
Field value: 120 (mmHg)
